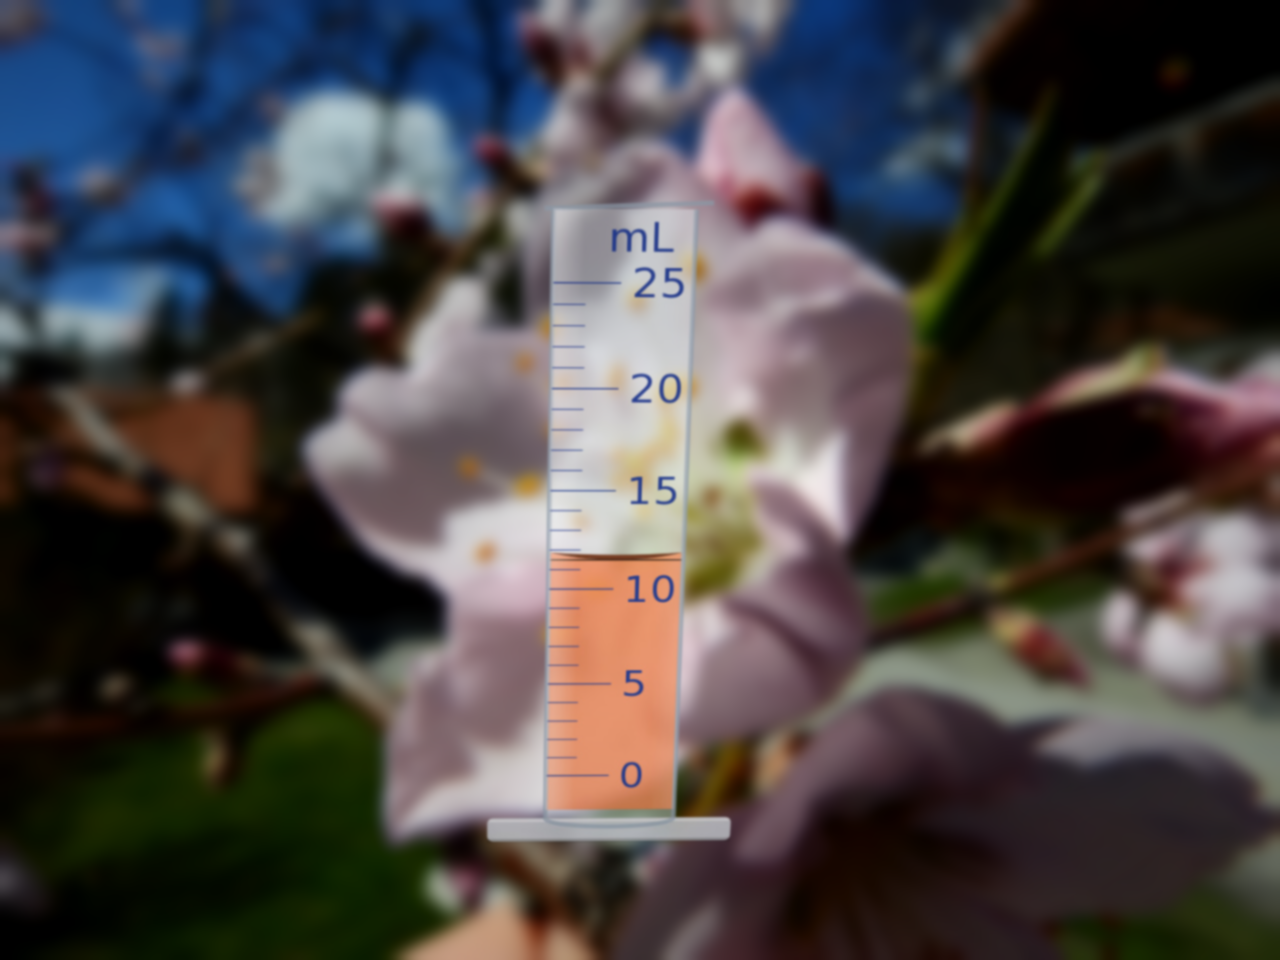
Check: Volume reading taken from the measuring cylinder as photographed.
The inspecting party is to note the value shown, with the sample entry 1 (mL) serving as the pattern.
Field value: 11.5 (mL)
